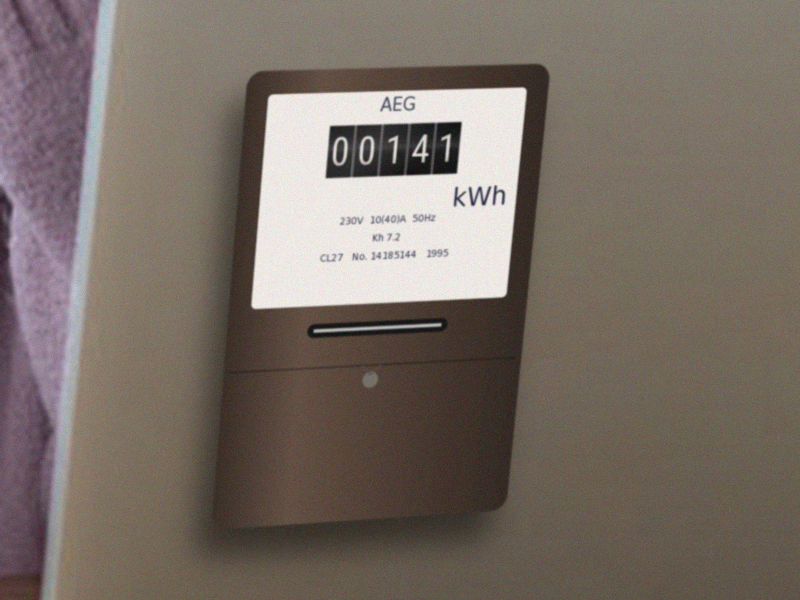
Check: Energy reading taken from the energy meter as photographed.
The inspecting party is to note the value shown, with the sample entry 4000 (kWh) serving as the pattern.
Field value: 141 (kWh)
